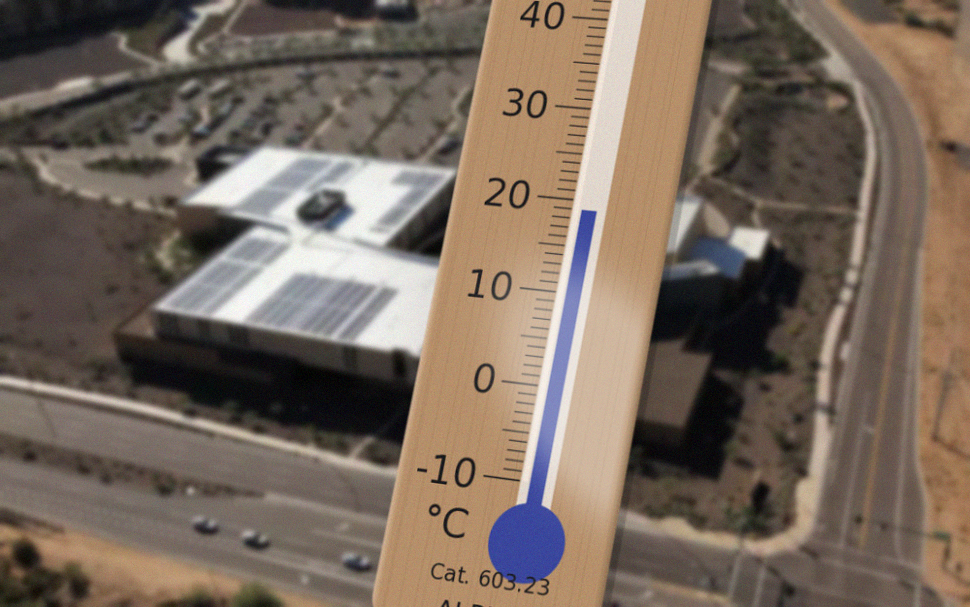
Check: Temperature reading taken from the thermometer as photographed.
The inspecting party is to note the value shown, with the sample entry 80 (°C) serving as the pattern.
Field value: 19 (°C)
